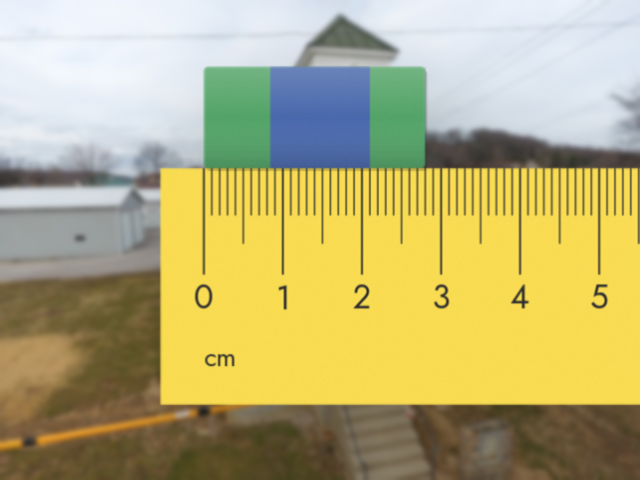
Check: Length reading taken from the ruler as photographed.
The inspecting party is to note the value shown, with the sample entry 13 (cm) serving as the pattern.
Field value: 2.8 (cm)
